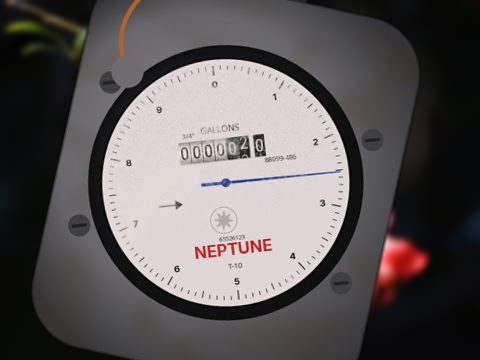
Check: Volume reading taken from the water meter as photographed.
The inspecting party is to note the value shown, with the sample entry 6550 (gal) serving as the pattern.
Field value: 22.5 (gal)
